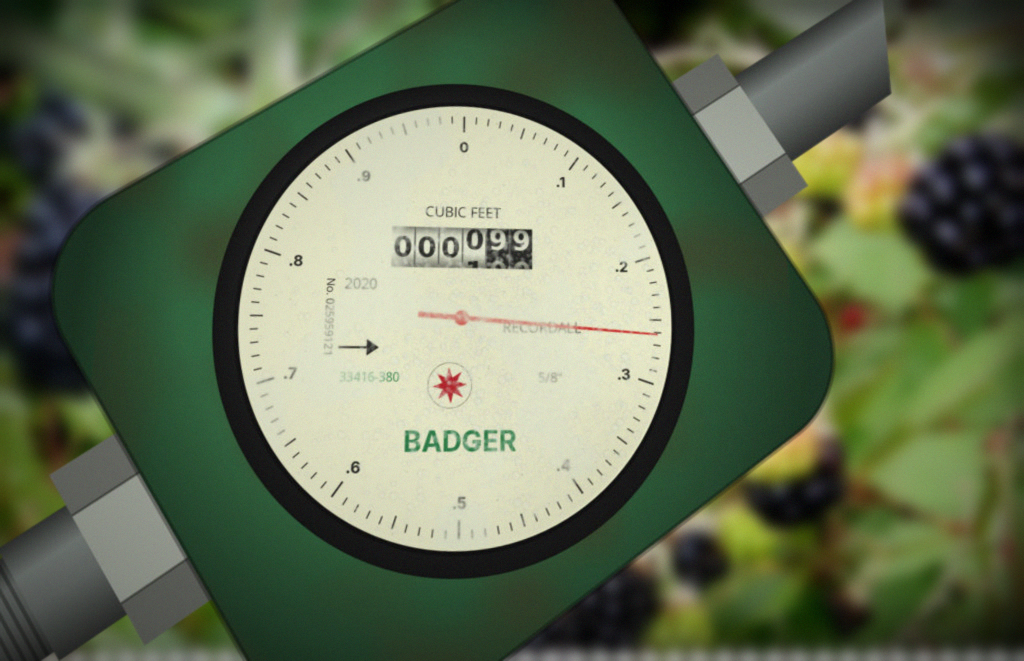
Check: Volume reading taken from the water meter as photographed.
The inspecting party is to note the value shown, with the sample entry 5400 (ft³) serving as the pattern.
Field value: 99.26 (ft³)
